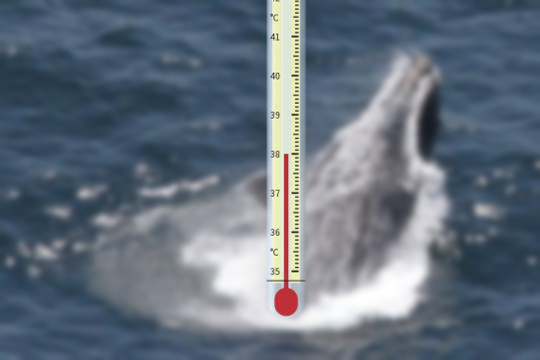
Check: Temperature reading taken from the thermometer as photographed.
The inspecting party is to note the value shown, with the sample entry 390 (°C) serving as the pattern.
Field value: 38 (°C)
